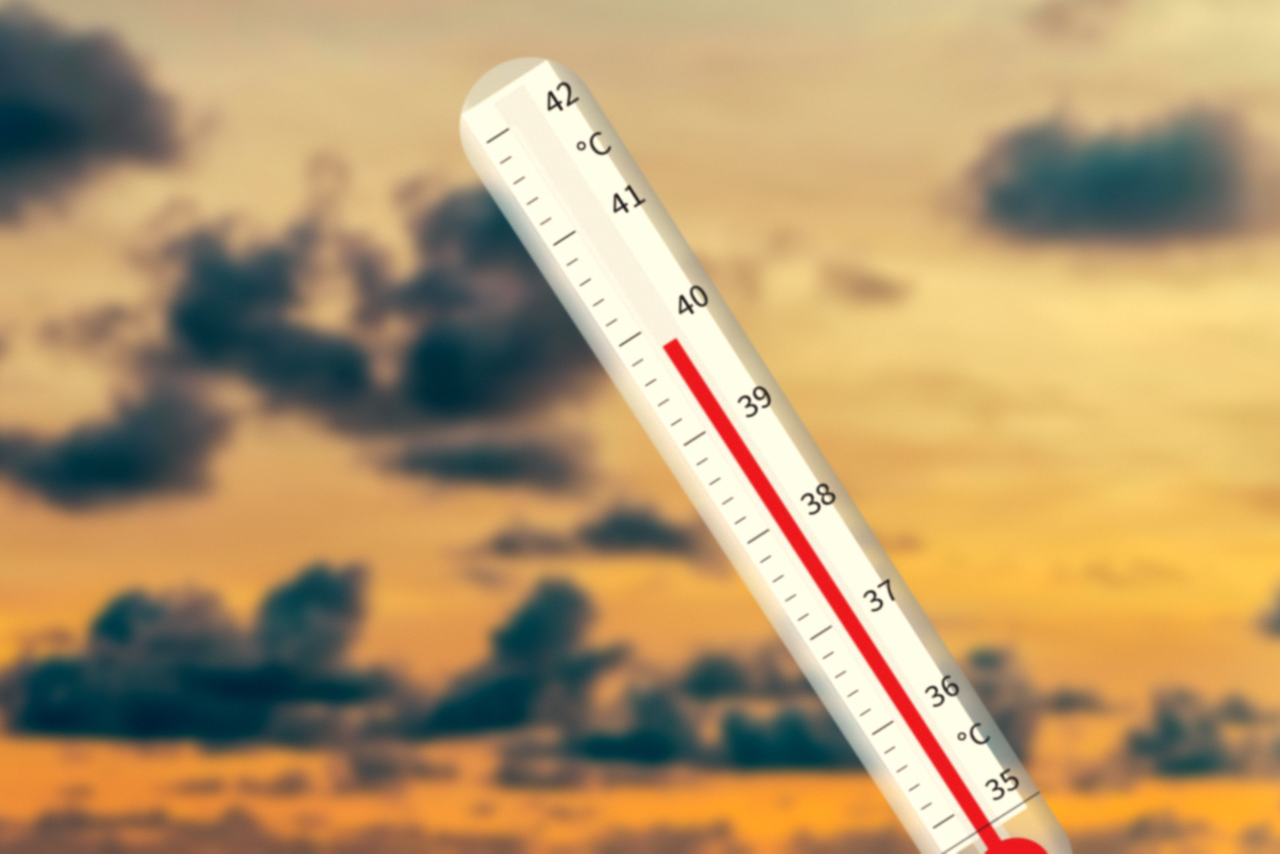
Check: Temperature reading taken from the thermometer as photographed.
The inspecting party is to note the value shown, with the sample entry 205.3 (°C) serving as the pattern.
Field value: 39.8 (°C)
